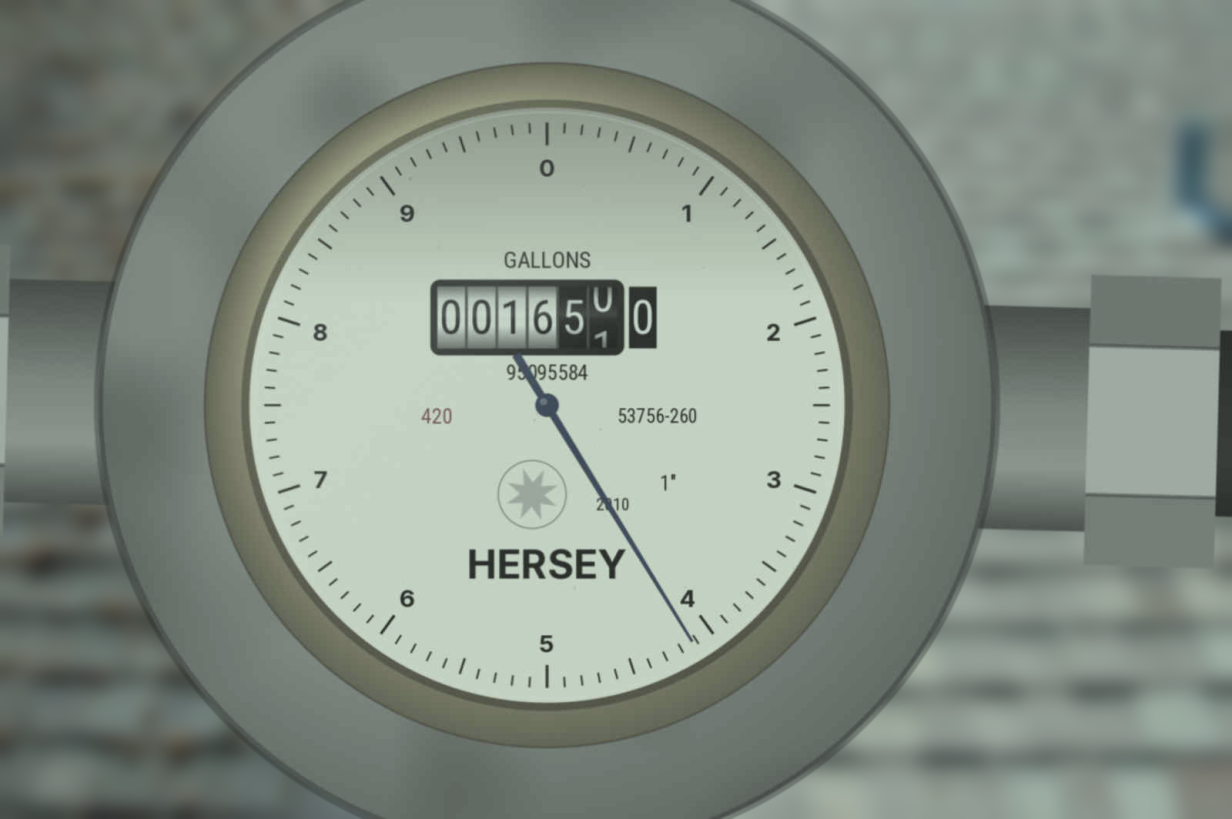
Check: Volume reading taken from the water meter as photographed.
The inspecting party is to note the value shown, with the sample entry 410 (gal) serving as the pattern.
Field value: 16504.1 (gal)
